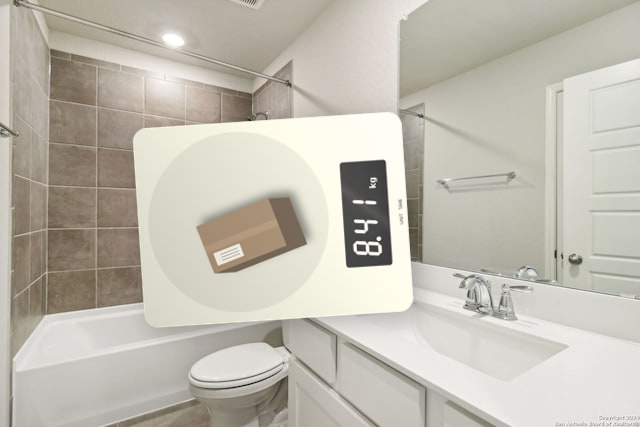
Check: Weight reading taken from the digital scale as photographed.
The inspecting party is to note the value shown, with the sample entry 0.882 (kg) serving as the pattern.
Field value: 8.41 (kg)
